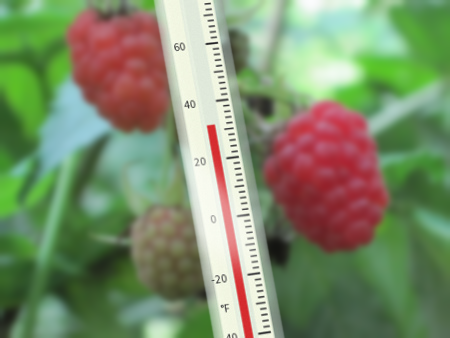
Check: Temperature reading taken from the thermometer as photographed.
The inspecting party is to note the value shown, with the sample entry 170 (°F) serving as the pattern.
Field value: 32 (°F)
